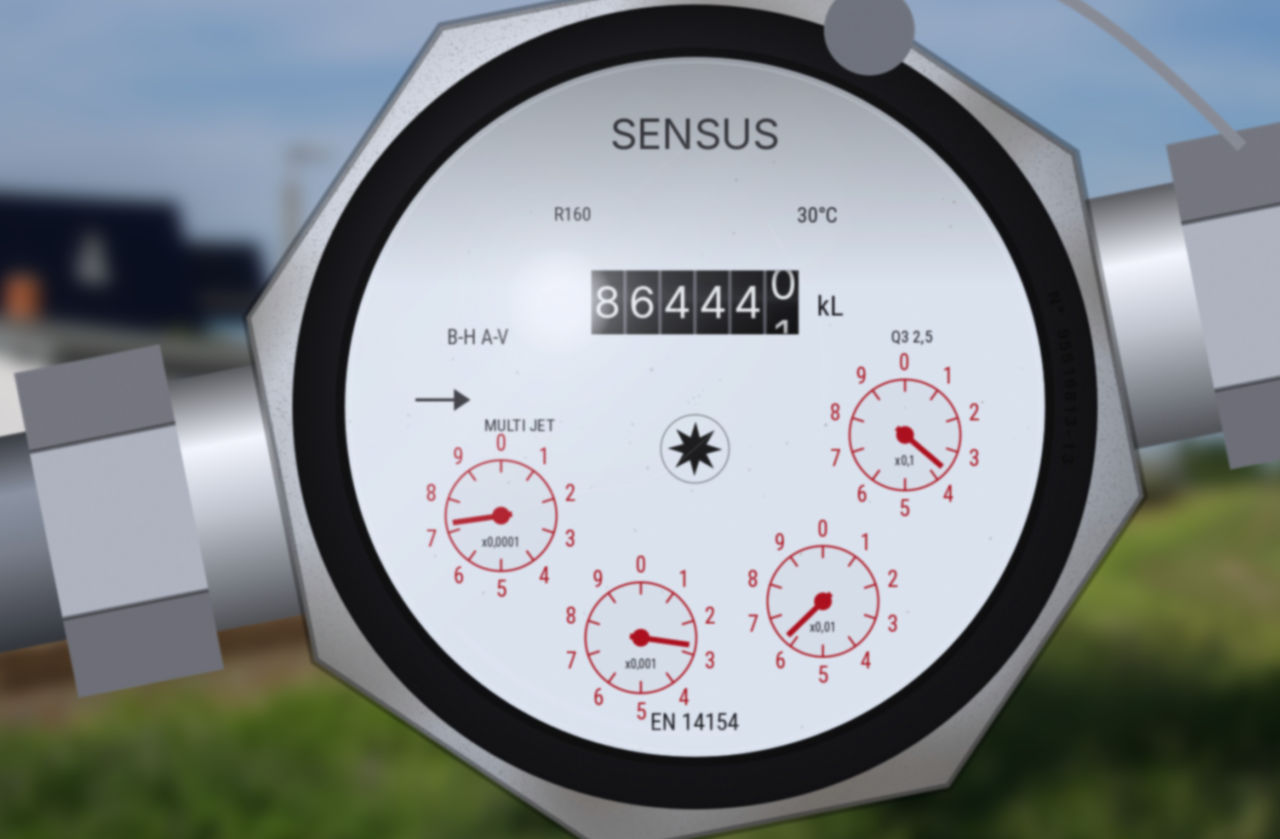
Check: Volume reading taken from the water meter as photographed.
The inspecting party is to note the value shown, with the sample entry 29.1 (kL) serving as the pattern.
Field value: 864440.3627 (kL)
